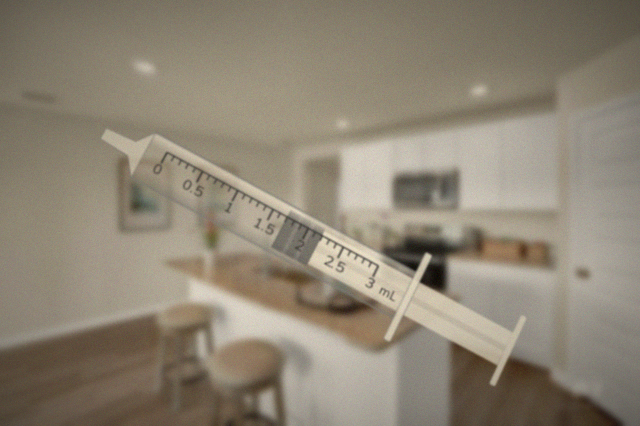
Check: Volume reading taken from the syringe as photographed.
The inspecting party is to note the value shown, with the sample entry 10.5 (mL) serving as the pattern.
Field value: 1.7 (mL)
